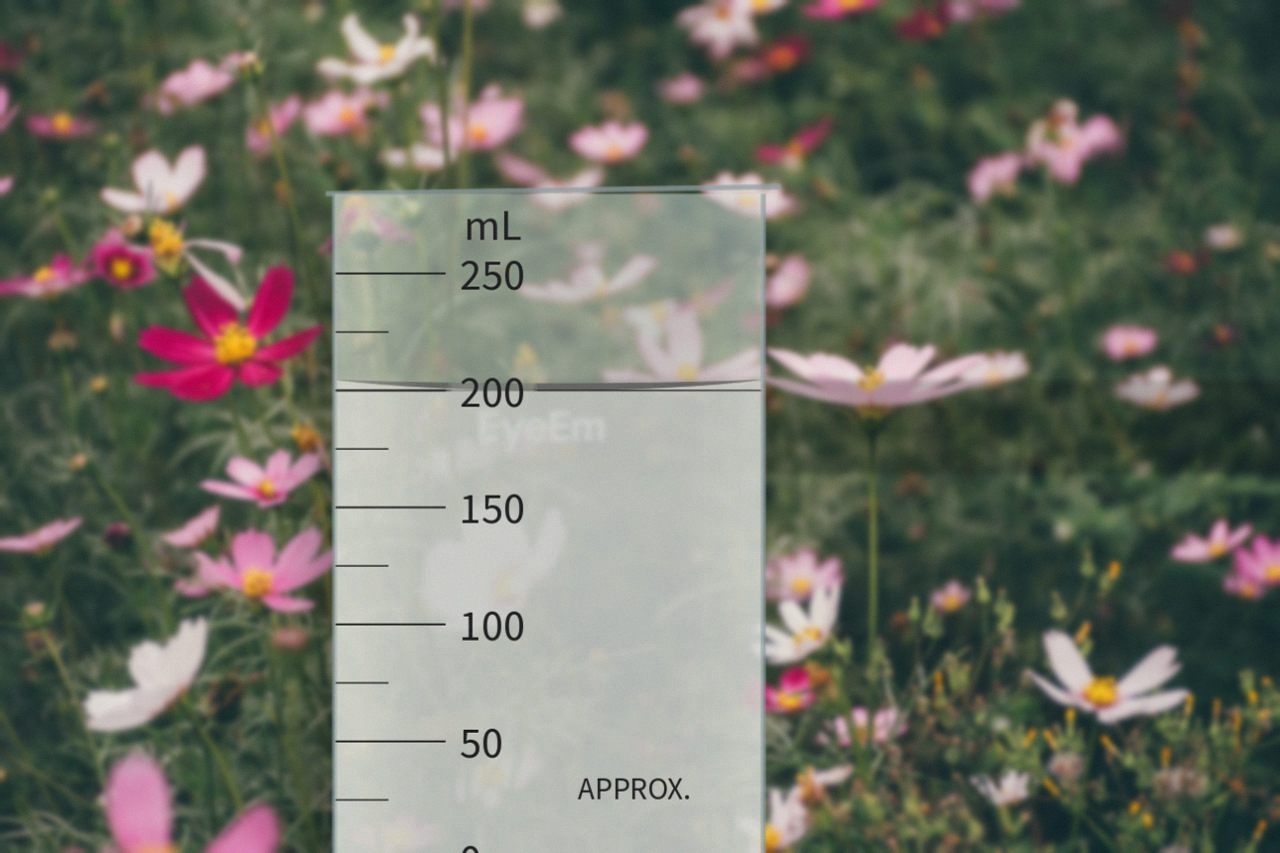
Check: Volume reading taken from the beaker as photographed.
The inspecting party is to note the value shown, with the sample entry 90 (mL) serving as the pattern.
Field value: 200 (mL)
